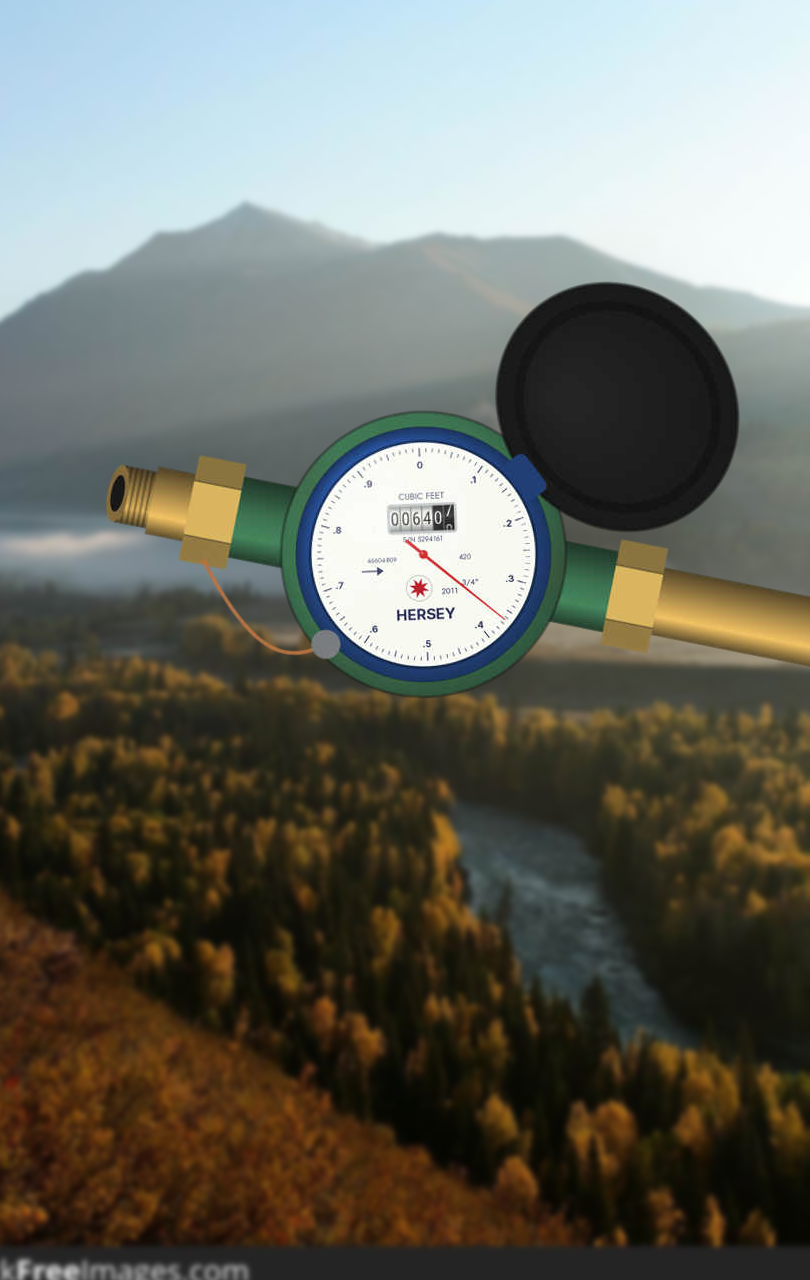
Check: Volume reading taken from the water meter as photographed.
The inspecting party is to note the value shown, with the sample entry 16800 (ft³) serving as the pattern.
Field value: 6407.36 (ft³)
